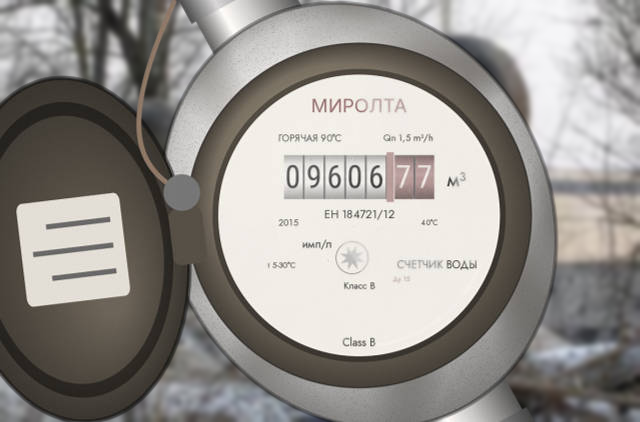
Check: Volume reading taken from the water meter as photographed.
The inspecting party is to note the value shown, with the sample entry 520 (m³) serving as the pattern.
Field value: 9606.77 (m³)
